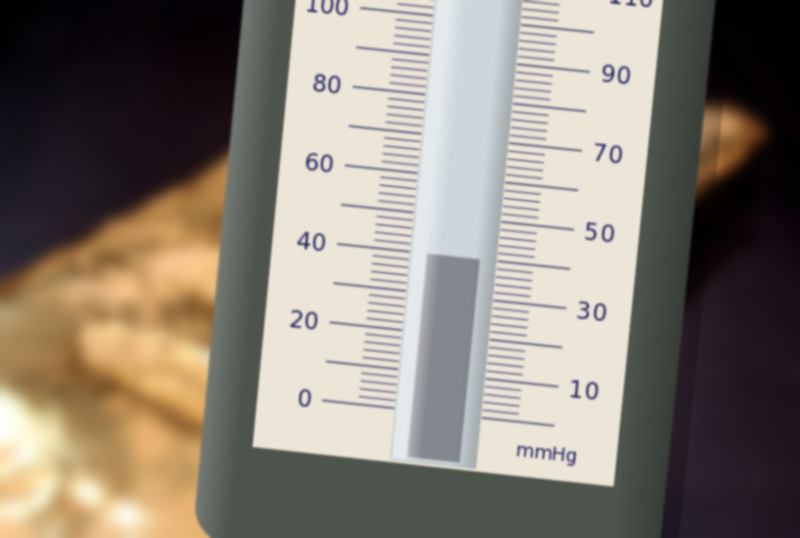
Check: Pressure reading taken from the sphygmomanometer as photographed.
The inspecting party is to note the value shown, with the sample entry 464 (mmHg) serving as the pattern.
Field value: 40 (mmHg)
